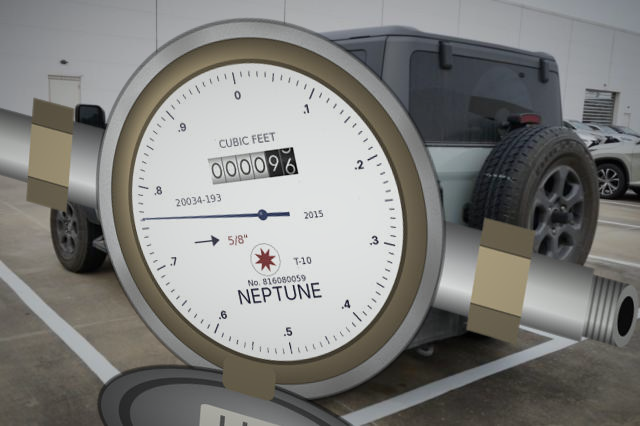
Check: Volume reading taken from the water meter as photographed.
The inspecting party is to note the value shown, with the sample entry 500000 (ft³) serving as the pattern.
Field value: 95.76 (ft³)
